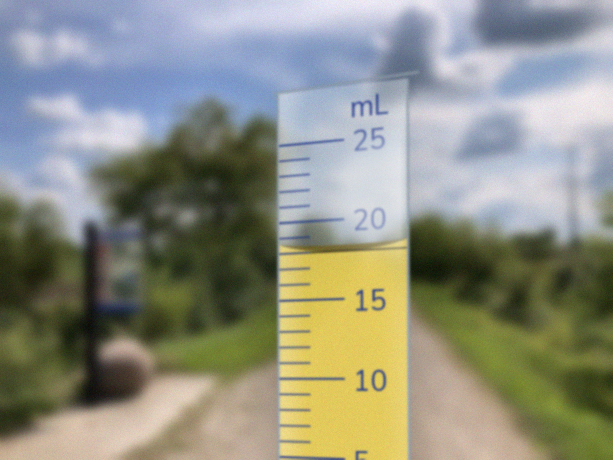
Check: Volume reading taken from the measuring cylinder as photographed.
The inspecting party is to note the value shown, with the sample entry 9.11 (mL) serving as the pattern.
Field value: 18 (mL)
